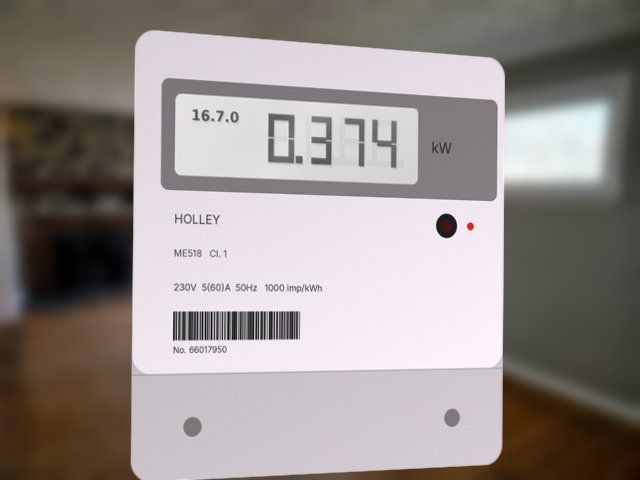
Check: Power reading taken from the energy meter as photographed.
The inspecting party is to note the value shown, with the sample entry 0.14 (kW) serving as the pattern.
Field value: 0.374 (kW)
